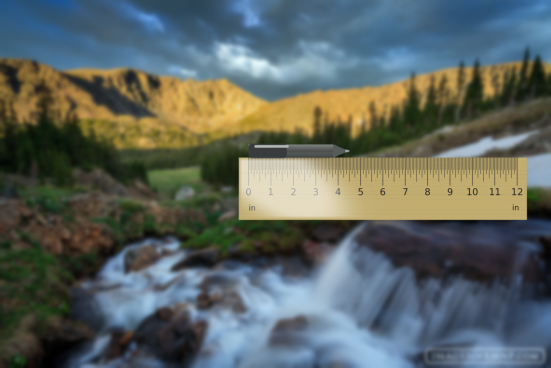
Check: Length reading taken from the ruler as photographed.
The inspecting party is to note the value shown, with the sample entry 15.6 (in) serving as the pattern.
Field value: 4.5 (in)
